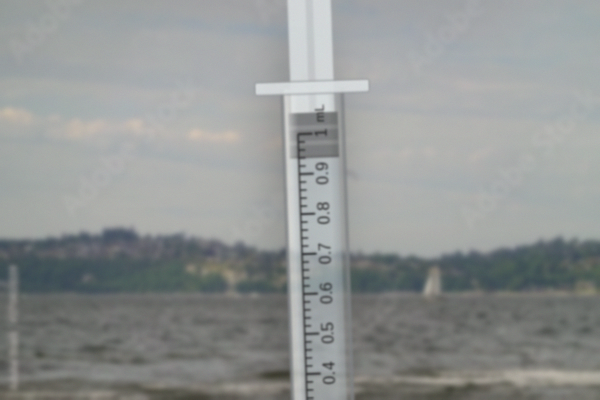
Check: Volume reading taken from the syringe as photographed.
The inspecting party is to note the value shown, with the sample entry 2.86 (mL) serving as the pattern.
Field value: 0.94 (mL)
